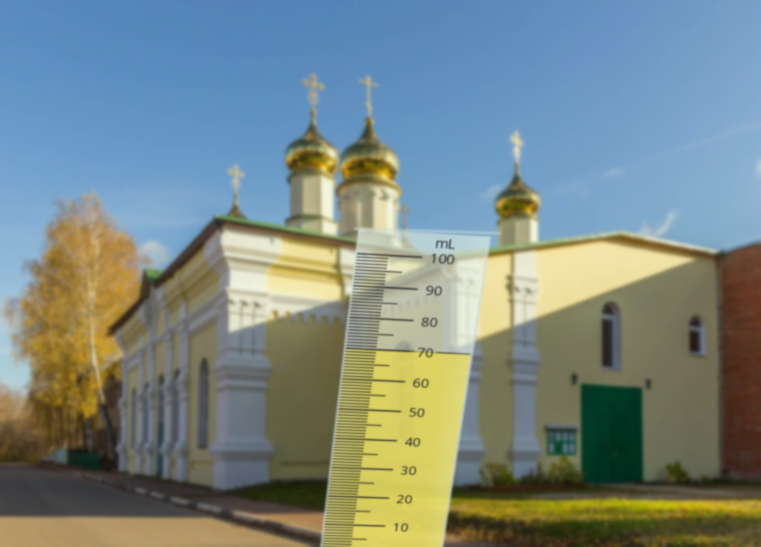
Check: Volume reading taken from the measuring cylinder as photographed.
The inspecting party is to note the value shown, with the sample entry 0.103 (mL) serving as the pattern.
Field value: 70 (mL)
